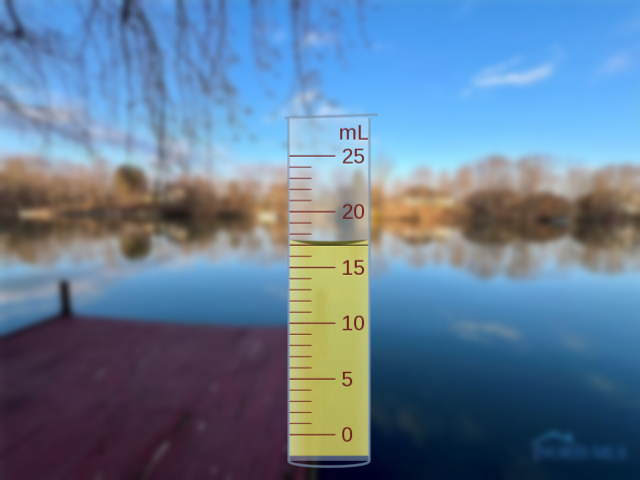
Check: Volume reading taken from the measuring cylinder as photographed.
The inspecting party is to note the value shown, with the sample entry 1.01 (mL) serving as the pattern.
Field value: 17 (mL)
